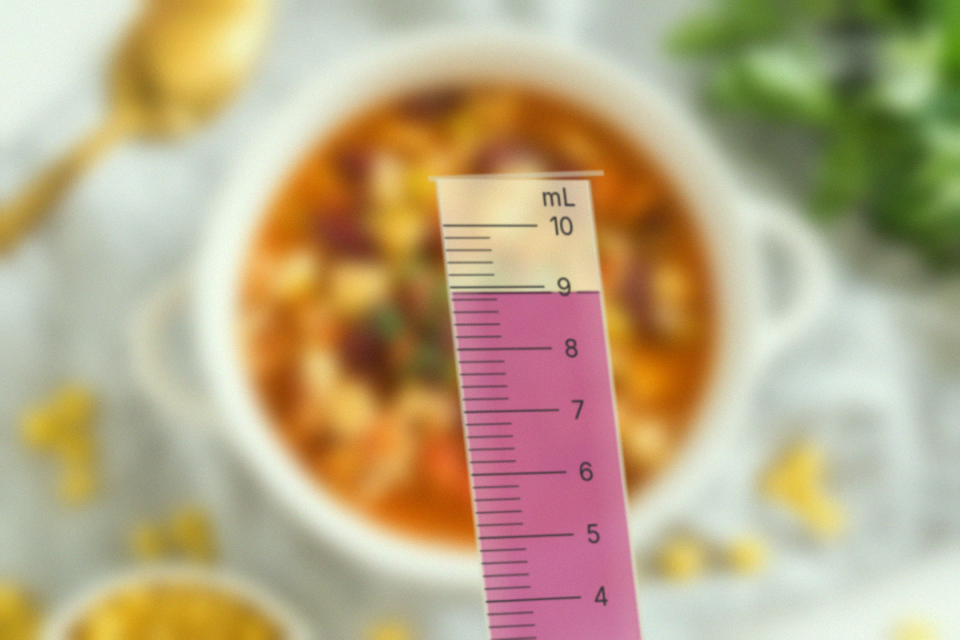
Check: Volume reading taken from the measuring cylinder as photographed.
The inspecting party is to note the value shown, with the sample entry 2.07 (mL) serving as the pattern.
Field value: 8.9 (mL)
